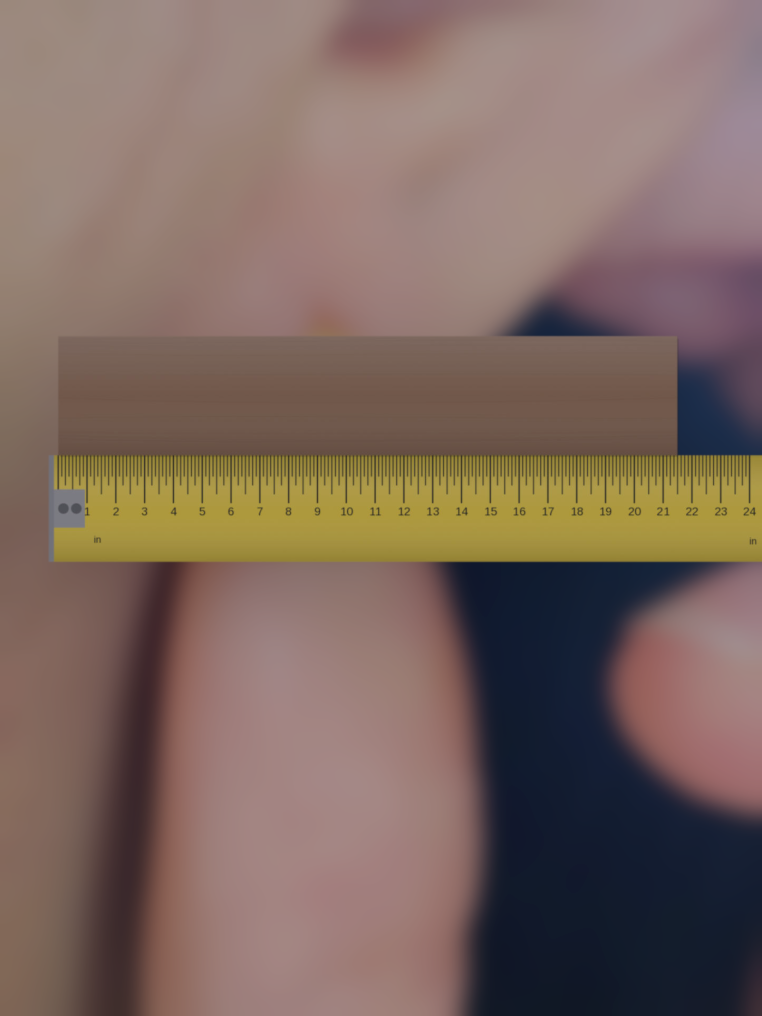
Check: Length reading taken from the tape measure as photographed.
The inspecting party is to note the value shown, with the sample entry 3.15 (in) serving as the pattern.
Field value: 21.5 (in)
